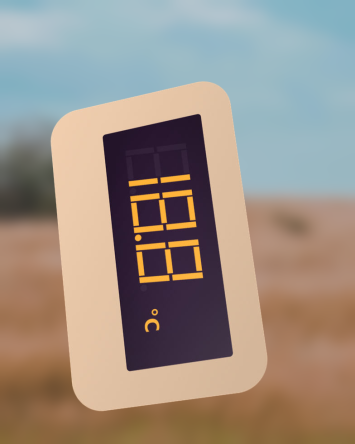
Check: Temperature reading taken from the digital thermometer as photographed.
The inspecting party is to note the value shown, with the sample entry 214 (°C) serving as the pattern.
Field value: 18.8 (°C)
